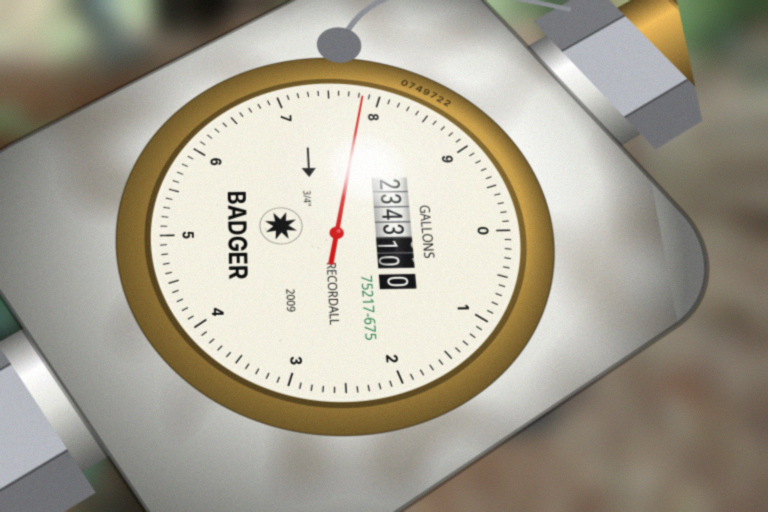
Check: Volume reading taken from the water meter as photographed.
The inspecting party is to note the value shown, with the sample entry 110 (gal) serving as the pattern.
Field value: 2343097.8 (gal)
